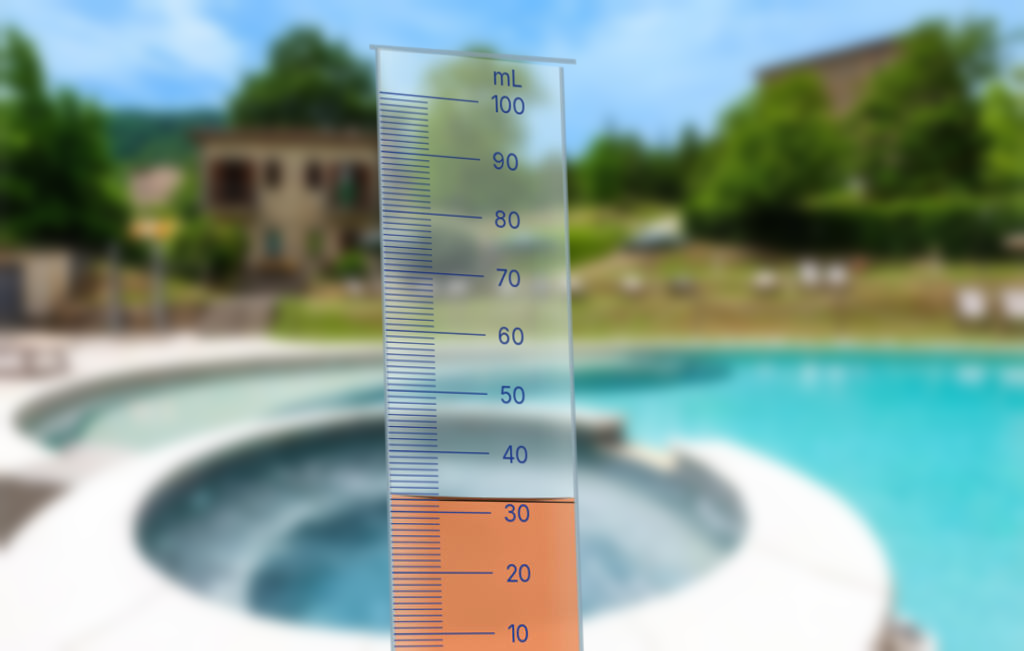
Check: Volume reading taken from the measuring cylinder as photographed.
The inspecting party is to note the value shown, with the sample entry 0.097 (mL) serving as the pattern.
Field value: 32 (mL)
